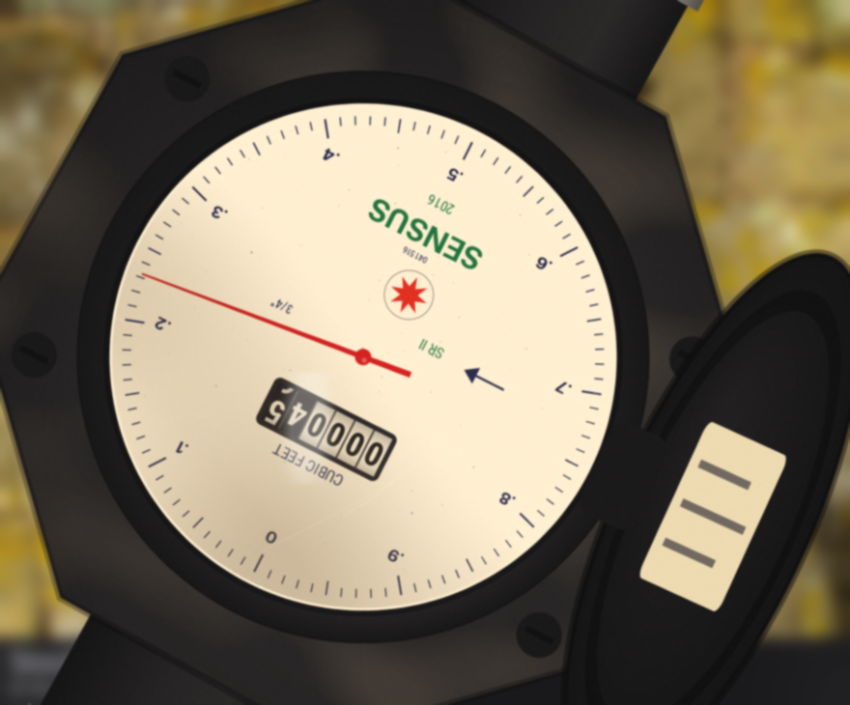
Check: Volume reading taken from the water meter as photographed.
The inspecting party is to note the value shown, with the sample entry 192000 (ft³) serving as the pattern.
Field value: 45.23 (ft³)
